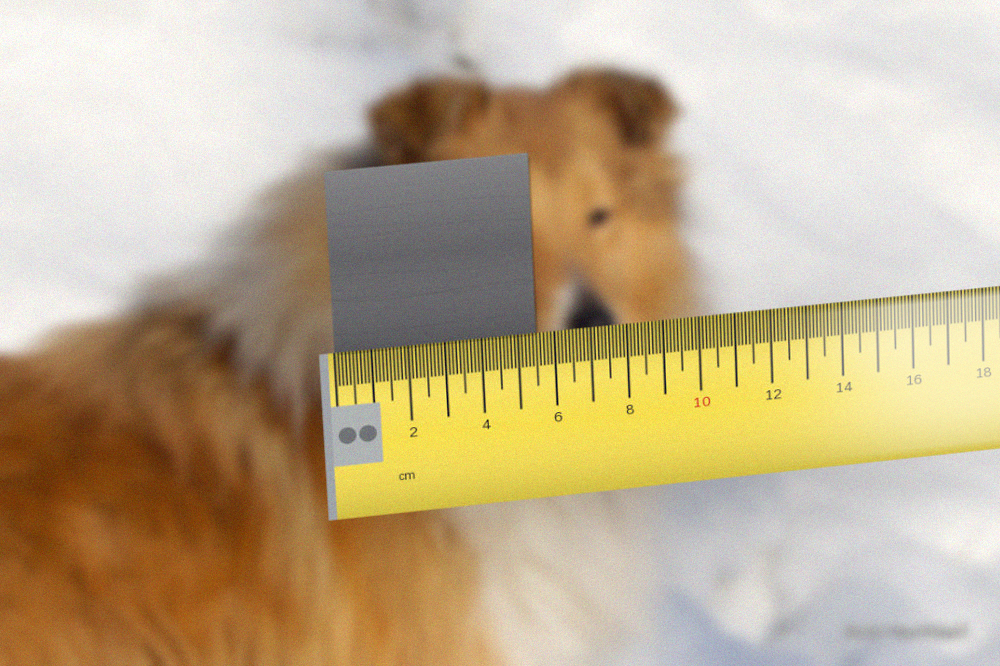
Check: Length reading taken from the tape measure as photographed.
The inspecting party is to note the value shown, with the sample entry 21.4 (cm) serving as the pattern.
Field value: 5.5 (cm)
